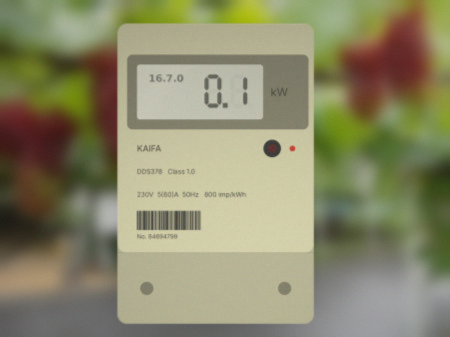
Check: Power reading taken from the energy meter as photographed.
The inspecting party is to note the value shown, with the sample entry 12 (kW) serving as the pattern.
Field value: 0.1 (kW)
